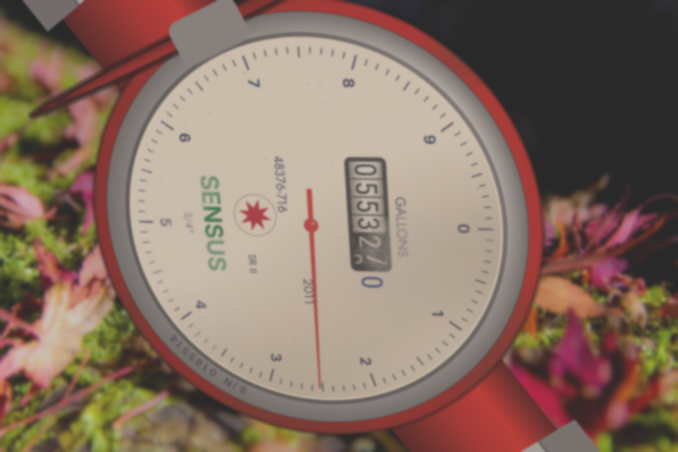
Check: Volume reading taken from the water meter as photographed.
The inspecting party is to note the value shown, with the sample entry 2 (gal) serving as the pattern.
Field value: 553272.5 (gal)
